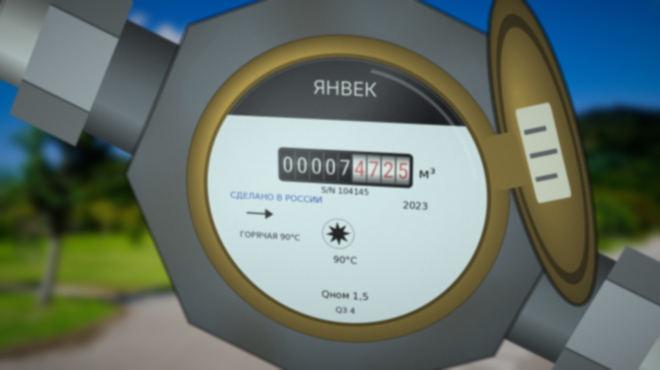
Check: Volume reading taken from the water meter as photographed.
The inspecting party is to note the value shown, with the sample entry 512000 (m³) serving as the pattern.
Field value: 7.4725 (m³)
